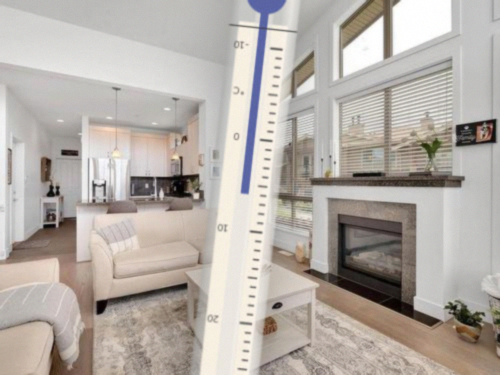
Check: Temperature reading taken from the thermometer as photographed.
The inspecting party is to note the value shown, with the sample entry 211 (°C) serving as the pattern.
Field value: 6 (°C)
